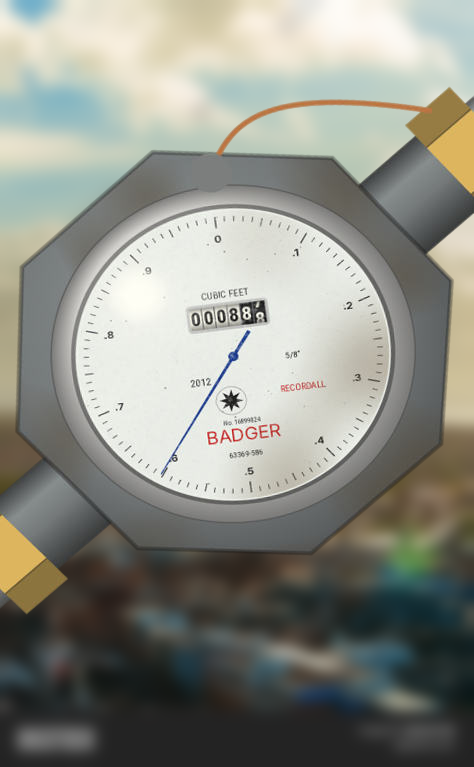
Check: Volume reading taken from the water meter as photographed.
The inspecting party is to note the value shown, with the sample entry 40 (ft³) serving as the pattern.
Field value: 887.60 (ft³)
